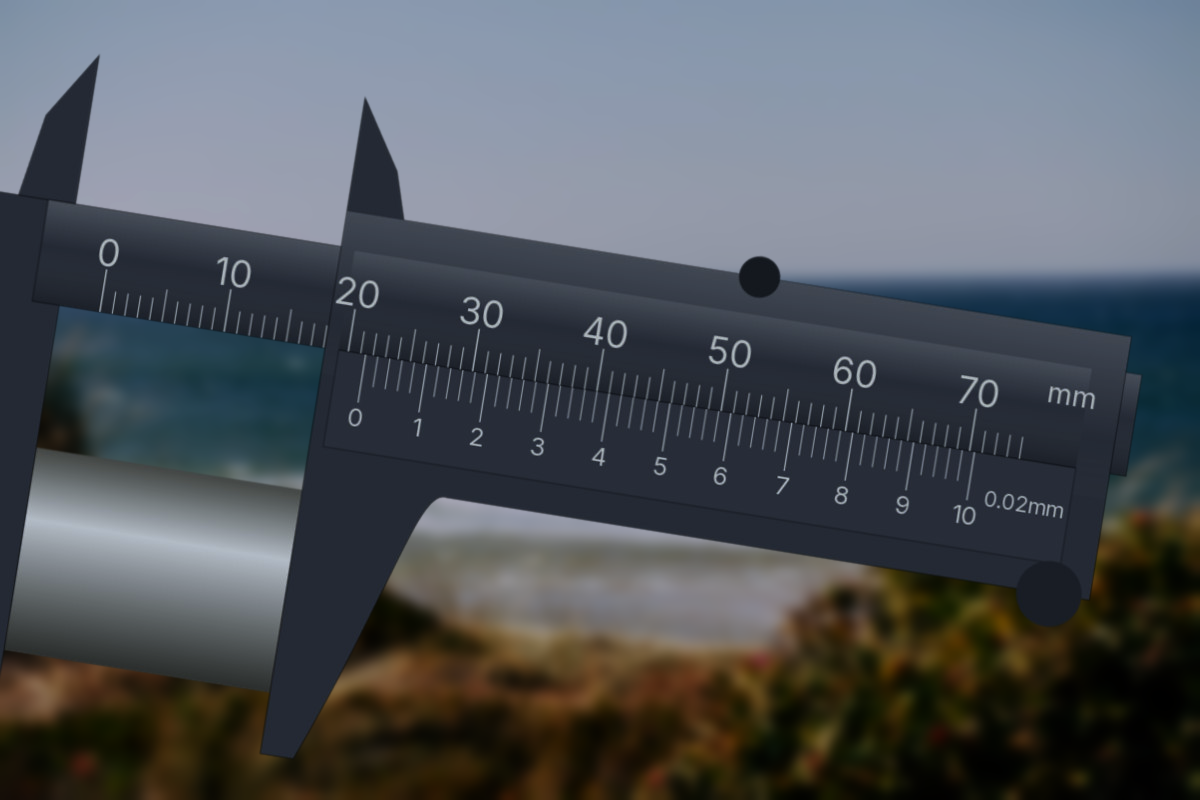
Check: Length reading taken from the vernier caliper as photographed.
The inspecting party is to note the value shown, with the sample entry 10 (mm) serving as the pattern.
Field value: 21.4 (mm)
